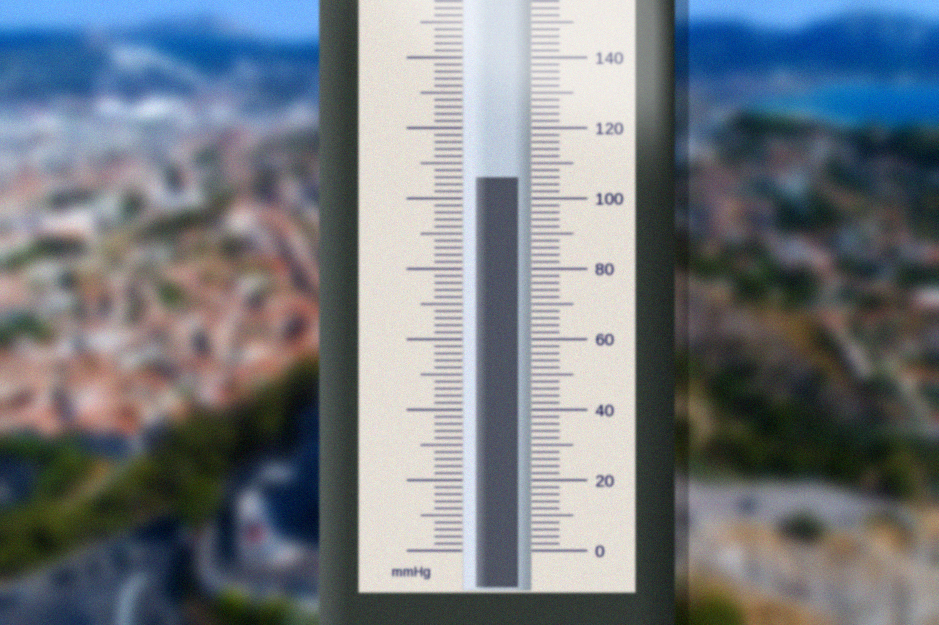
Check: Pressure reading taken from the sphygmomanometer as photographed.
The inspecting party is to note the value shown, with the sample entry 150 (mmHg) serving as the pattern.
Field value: 106 (mmHg)
